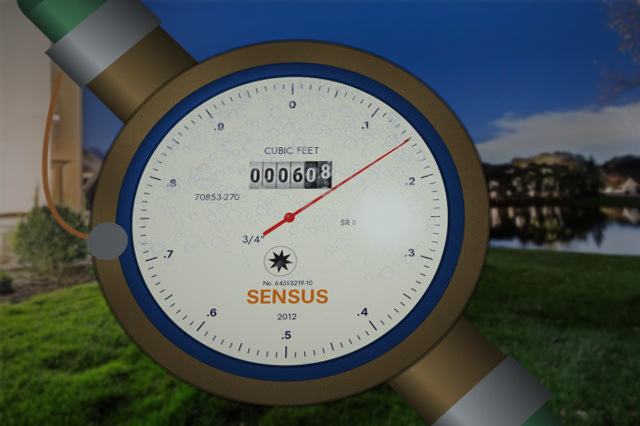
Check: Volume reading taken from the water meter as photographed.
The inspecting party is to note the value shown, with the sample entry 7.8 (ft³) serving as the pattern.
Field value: 608.15 (ft³)
